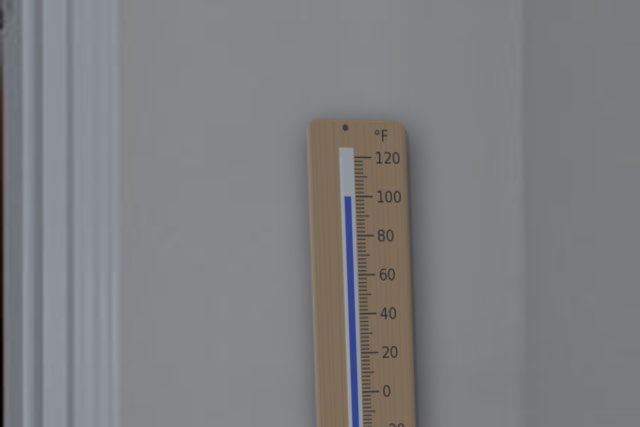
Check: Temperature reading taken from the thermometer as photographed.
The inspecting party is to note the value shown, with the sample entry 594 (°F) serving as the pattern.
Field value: 100 (°F)
